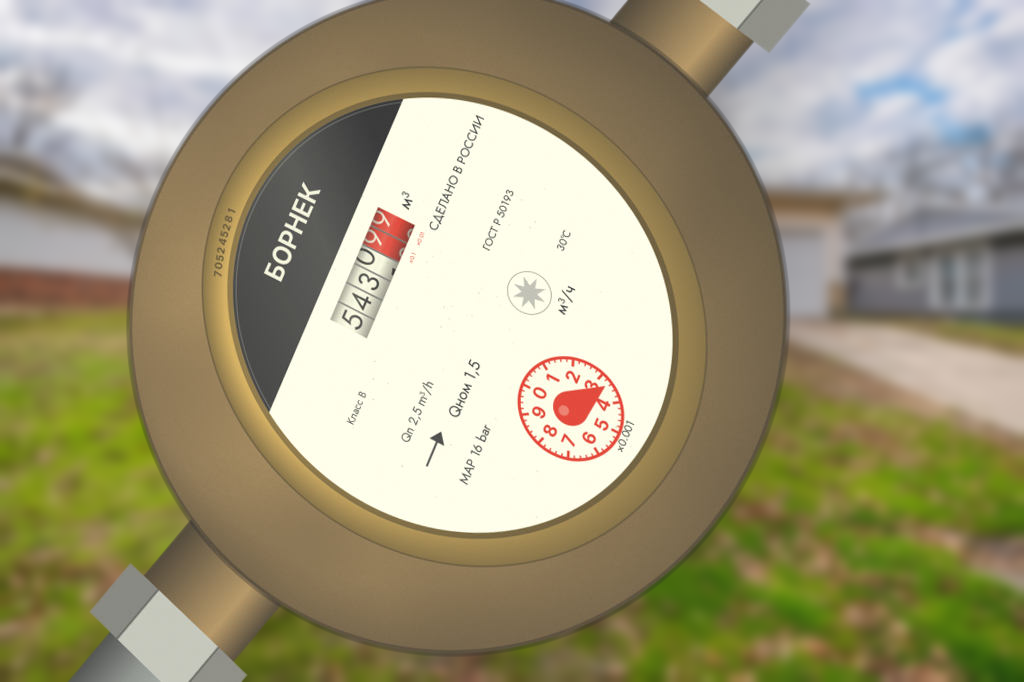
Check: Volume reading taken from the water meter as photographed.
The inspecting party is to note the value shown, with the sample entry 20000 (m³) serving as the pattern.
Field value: 5430.993 (m³)
